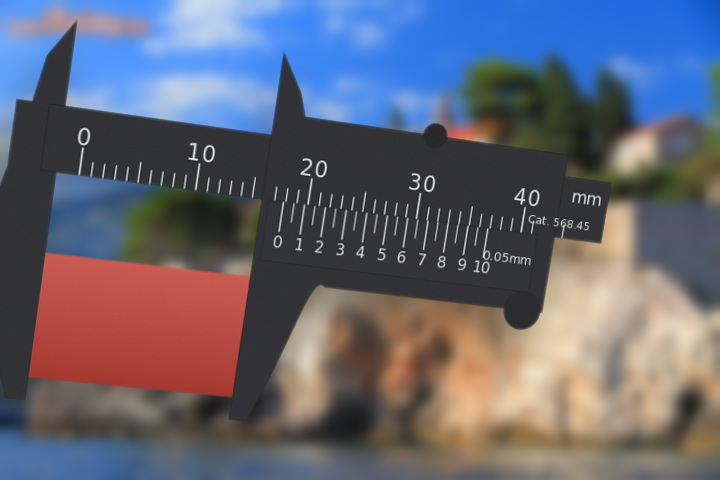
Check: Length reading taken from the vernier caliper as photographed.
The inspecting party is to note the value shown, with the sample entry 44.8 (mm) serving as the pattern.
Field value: 17.8 (mm)
